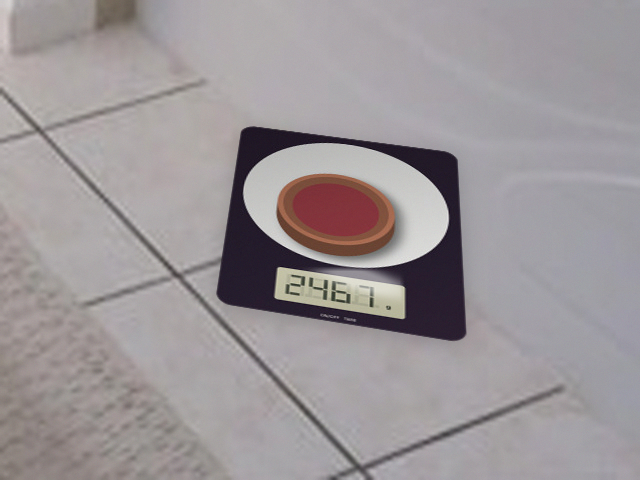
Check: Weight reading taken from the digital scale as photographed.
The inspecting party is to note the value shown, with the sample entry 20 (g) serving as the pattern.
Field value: 2467 (g)
